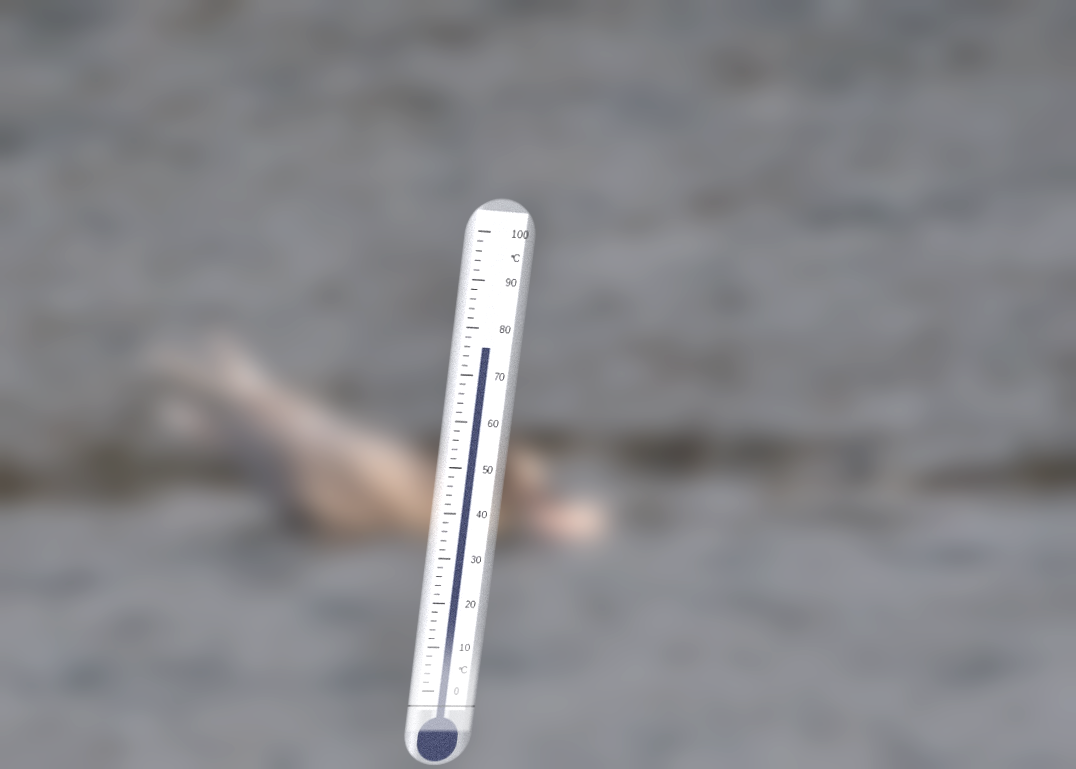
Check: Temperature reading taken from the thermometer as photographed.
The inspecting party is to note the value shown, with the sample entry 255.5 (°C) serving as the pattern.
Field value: 76 (°C)
